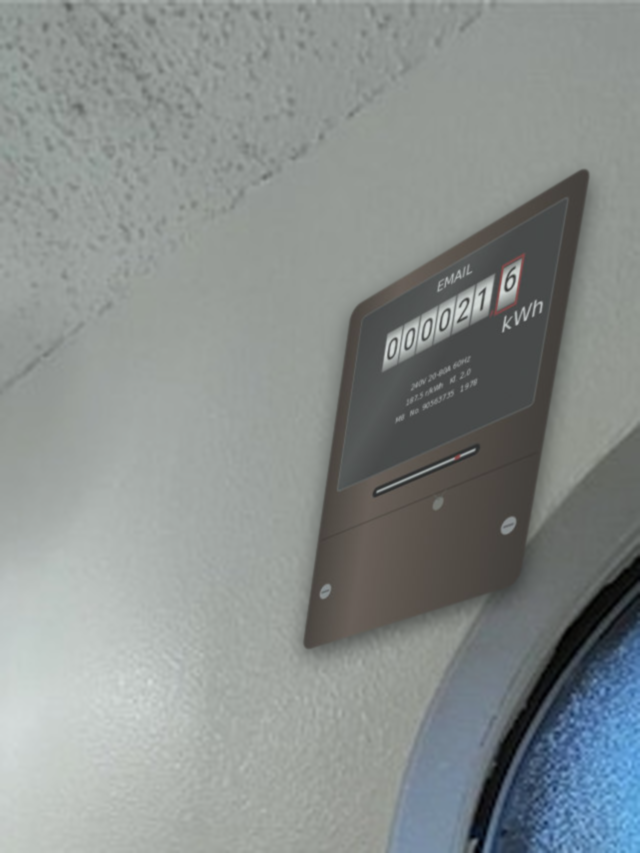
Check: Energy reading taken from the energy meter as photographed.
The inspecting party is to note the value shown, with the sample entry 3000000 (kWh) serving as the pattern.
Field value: 21.6 (kWh)
